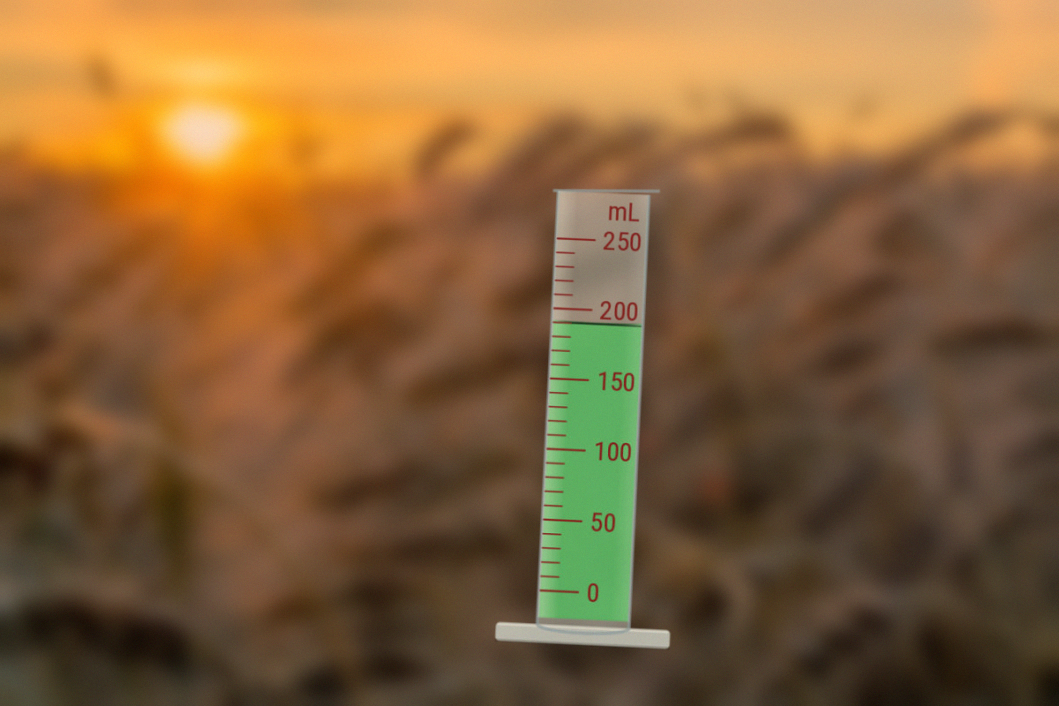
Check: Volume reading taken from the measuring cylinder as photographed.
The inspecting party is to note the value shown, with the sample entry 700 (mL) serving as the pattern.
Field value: 190 (mL)
